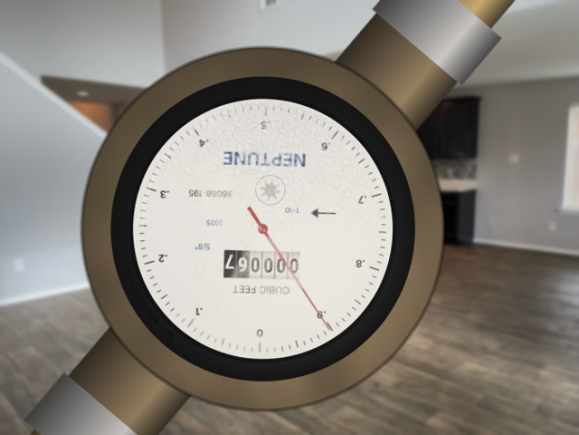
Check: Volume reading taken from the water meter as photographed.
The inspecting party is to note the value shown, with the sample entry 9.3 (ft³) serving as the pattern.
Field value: 66.90 (ft³)
